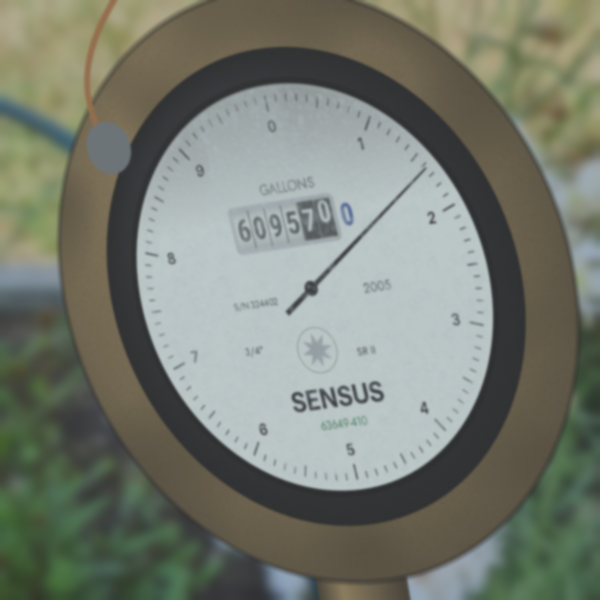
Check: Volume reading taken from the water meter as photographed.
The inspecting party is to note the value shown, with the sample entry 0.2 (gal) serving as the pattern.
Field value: 6095701.6 (gal)
